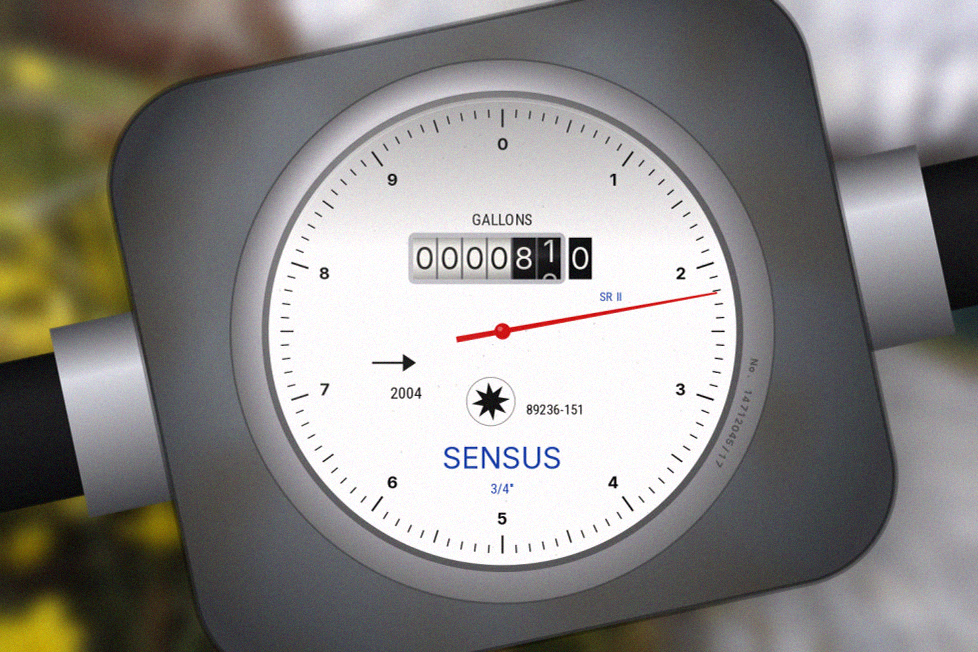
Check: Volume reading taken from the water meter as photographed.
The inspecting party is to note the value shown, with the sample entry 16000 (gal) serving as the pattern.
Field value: 812.2 (gal)
